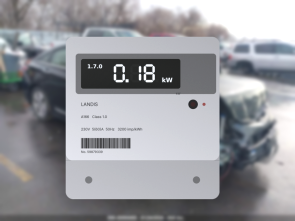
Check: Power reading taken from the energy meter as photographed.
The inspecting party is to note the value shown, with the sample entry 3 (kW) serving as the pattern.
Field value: 0.18 (kW)
